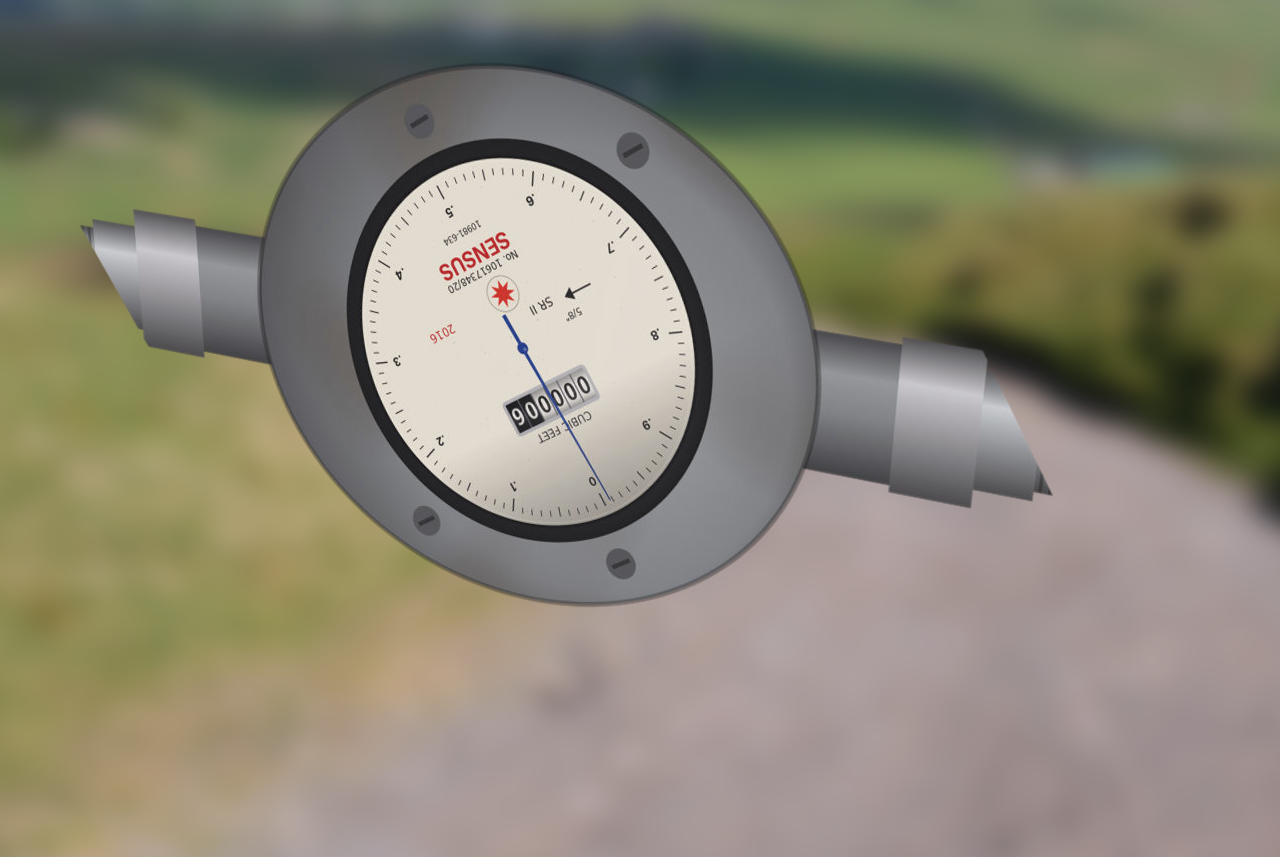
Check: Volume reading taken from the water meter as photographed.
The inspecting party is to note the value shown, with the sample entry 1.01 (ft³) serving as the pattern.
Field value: 5.99 (ft³)
